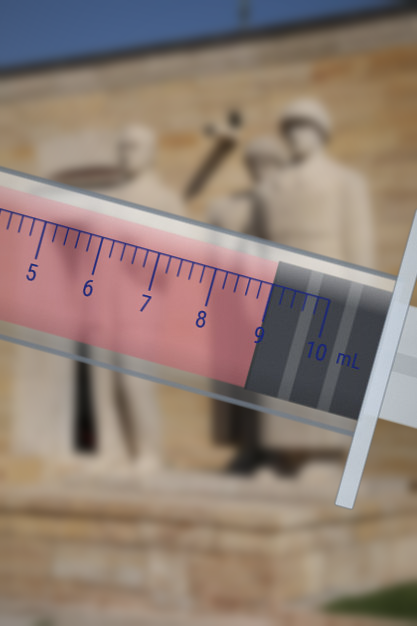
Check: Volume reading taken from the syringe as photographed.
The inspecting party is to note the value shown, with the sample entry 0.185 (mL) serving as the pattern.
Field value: 9 (mL)
